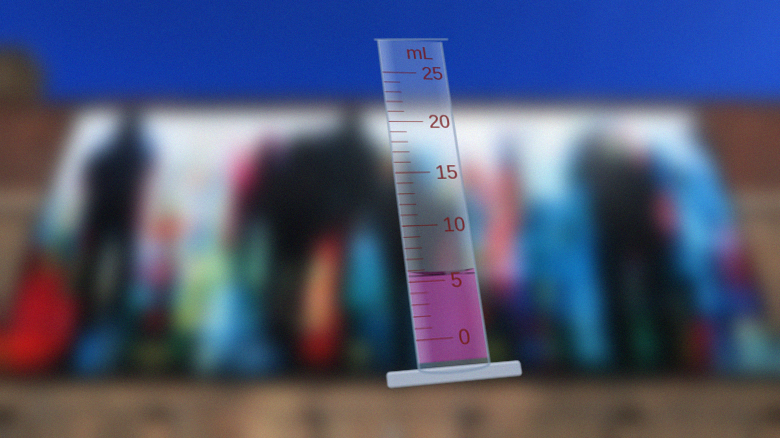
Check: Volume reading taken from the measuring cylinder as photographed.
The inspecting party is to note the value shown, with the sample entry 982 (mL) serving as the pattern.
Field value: 5.5 (mL)
